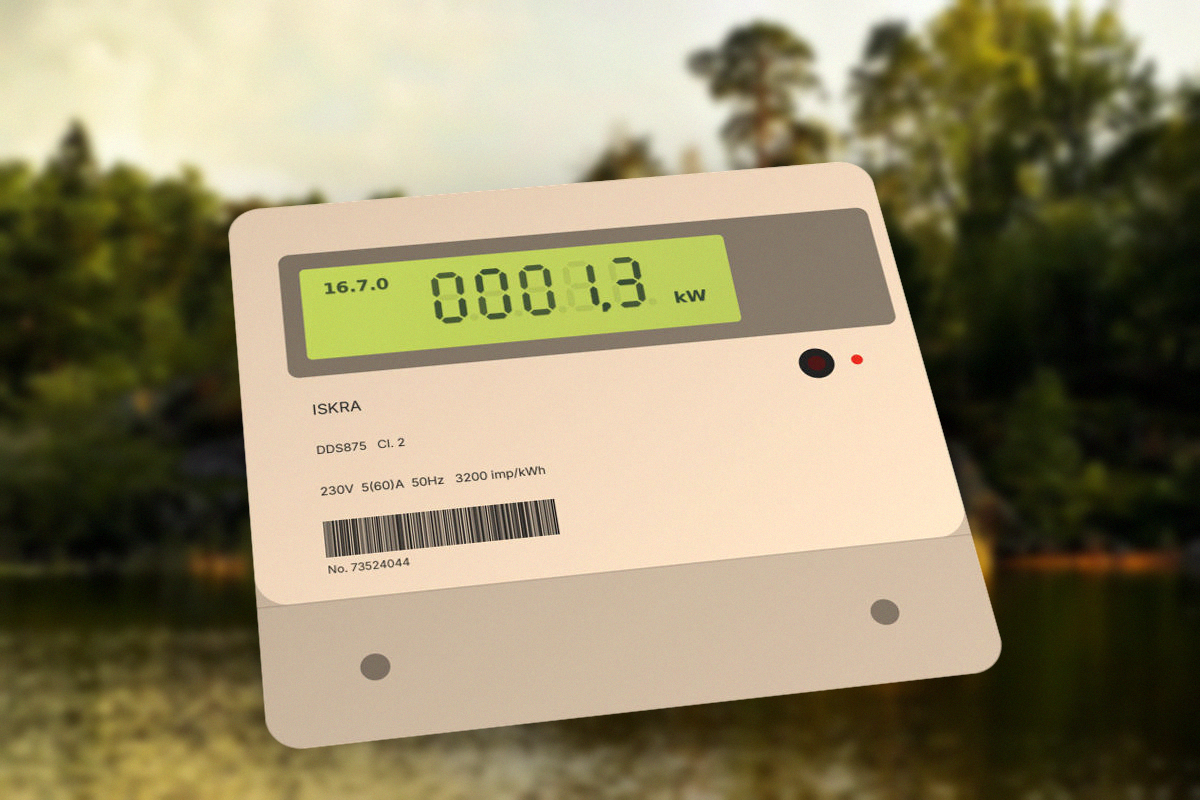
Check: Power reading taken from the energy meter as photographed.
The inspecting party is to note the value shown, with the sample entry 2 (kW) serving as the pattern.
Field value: 1.3 (kW)
